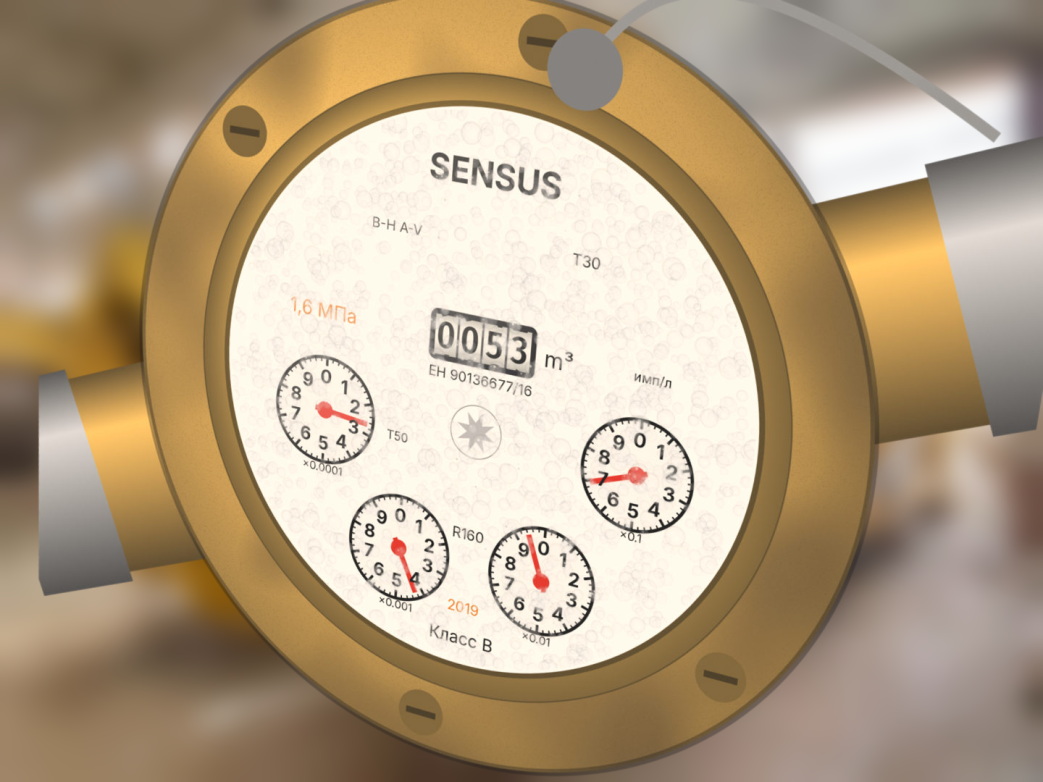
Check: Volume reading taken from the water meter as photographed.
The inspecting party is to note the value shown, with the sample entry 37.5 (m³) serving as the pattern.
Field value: 53.6942 (m³)
